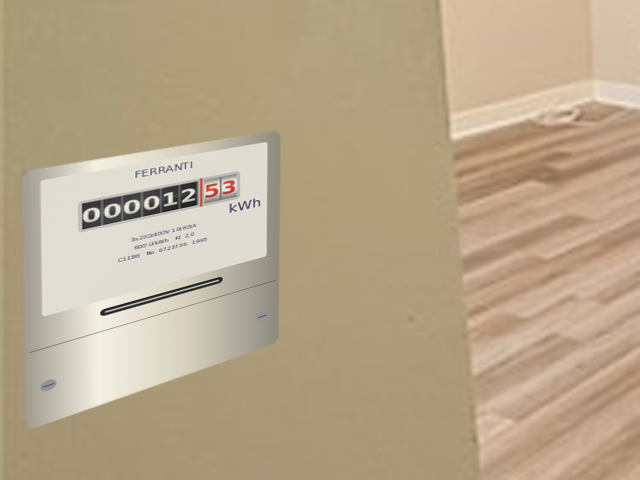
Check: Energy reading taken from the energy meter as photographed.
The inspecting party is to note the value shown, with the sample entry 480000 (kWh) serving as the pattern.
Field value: 12.53 (kWh)
